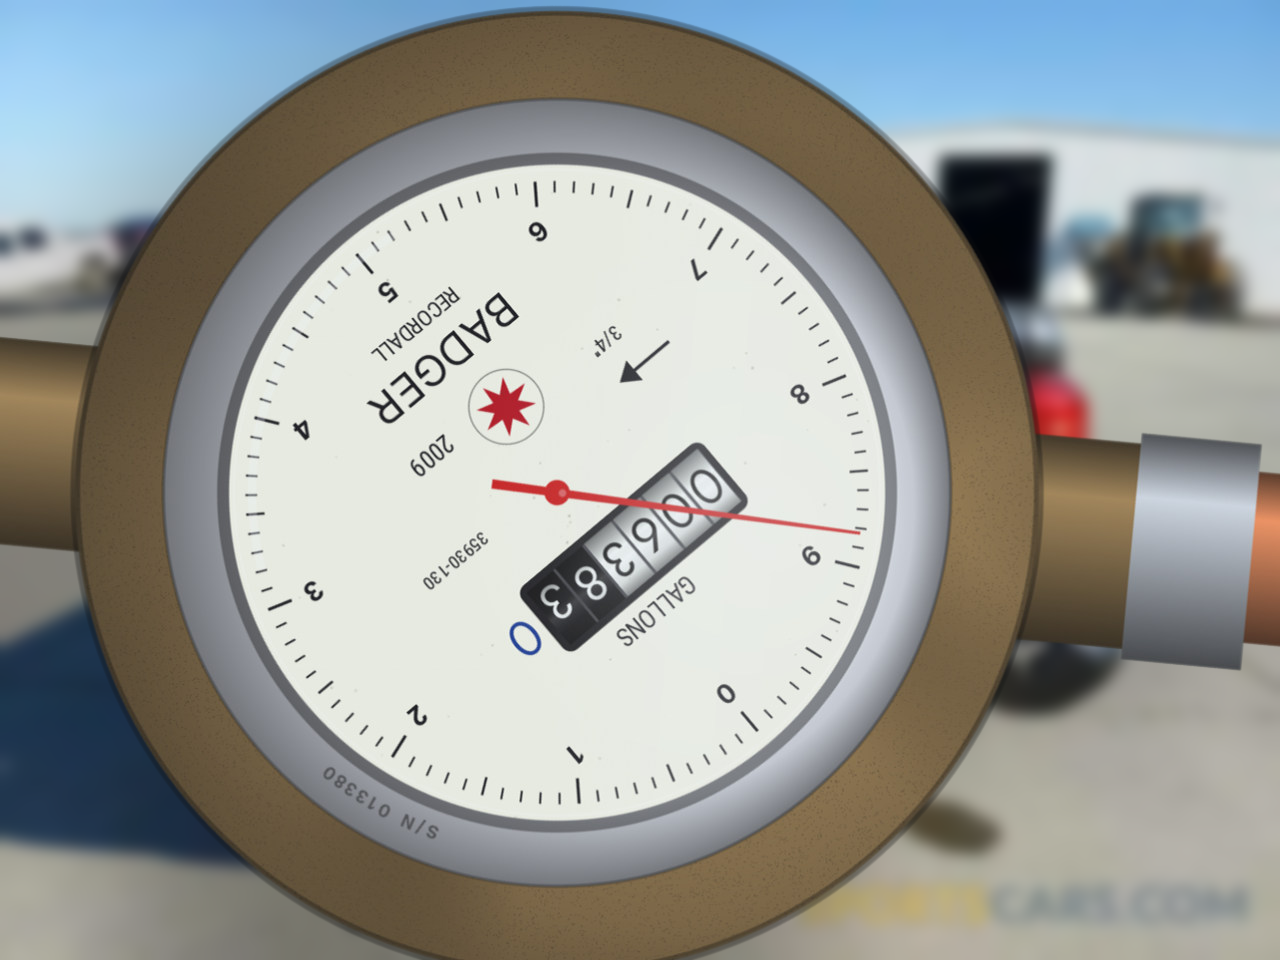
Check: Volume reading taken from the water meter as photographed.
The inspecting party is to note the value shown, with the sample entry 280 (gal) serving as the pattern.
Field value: 63828.8 (gal)
